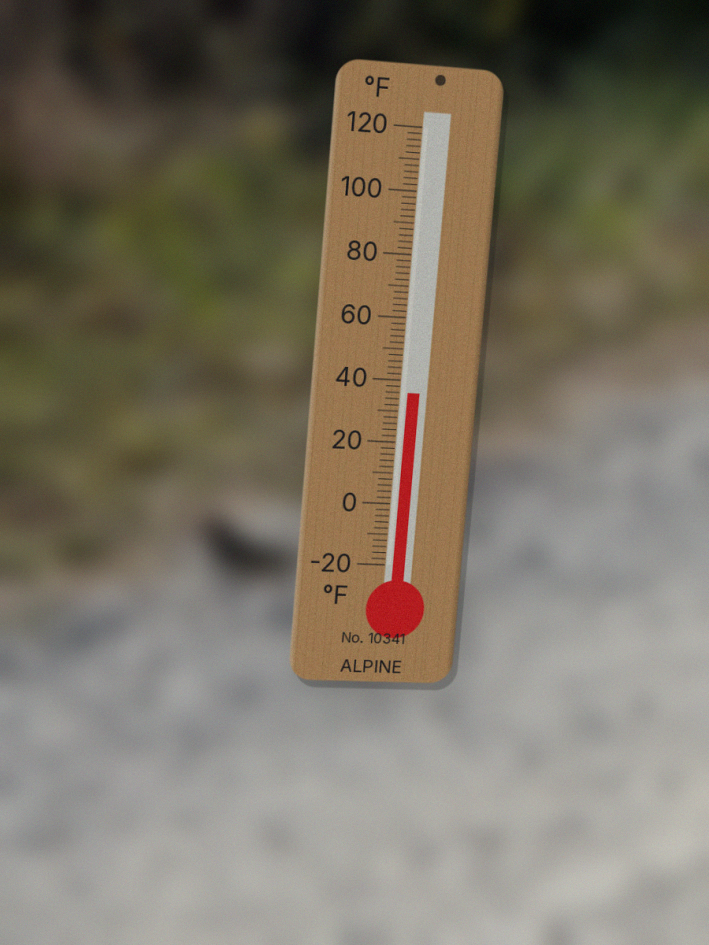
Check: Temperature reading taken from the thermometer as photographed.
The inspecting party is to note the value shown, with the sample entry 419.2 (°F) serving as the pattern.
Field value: 36 (°F)
